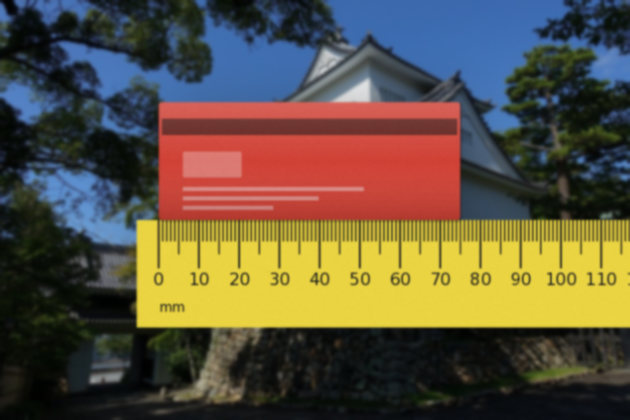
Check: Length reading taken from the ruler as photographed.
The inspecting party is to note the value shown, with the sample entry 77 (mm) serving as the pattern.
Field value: 75 (mm)
